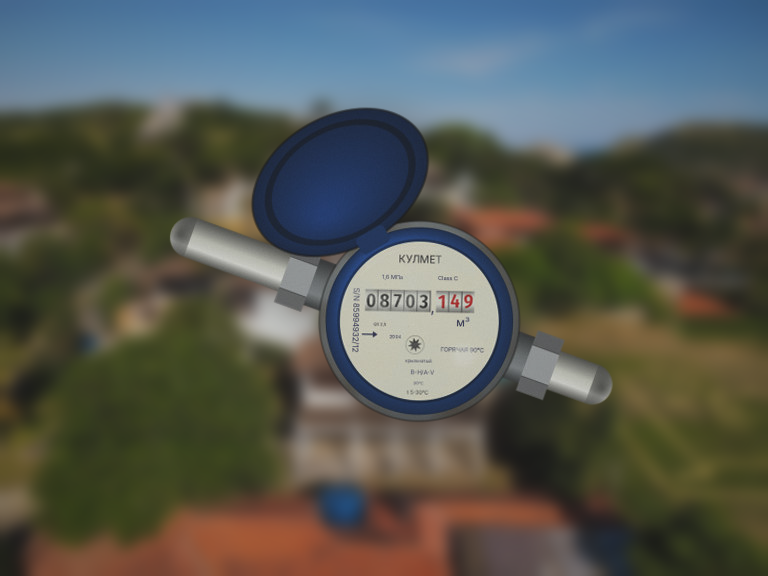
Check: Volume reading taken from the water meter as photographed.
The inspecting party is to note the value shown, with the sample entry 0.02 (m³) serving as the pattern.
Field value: 8703.149 (m³)
